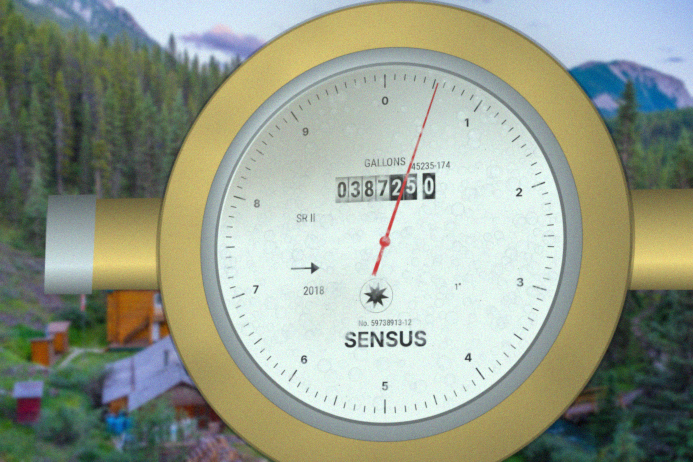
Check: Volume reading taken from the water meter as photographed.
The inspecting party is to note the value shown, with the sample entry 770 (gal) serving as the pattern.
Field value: 387250.5 (gal)
